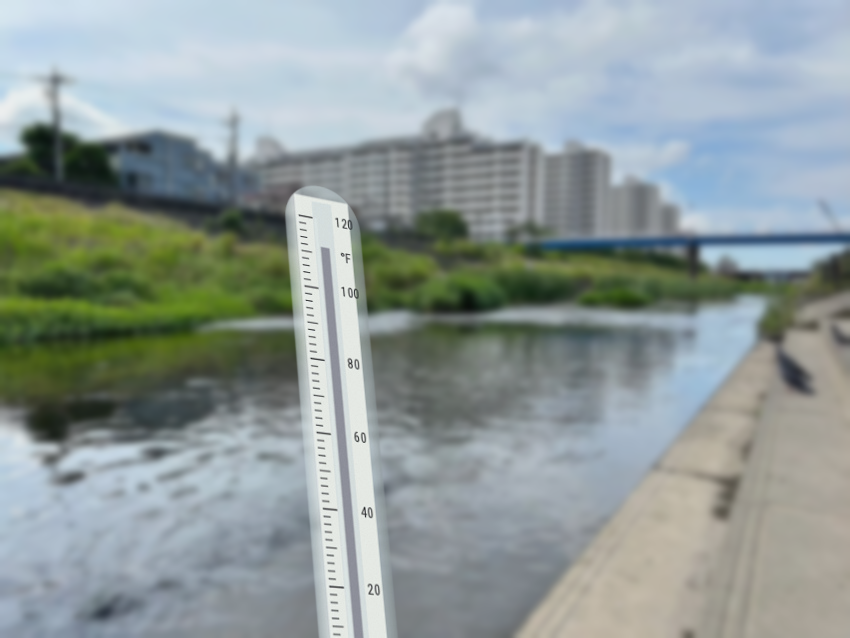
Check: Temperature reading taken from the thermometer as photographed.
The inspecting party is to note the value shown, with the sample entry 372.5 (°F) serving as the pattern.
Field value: 112 (°F)
